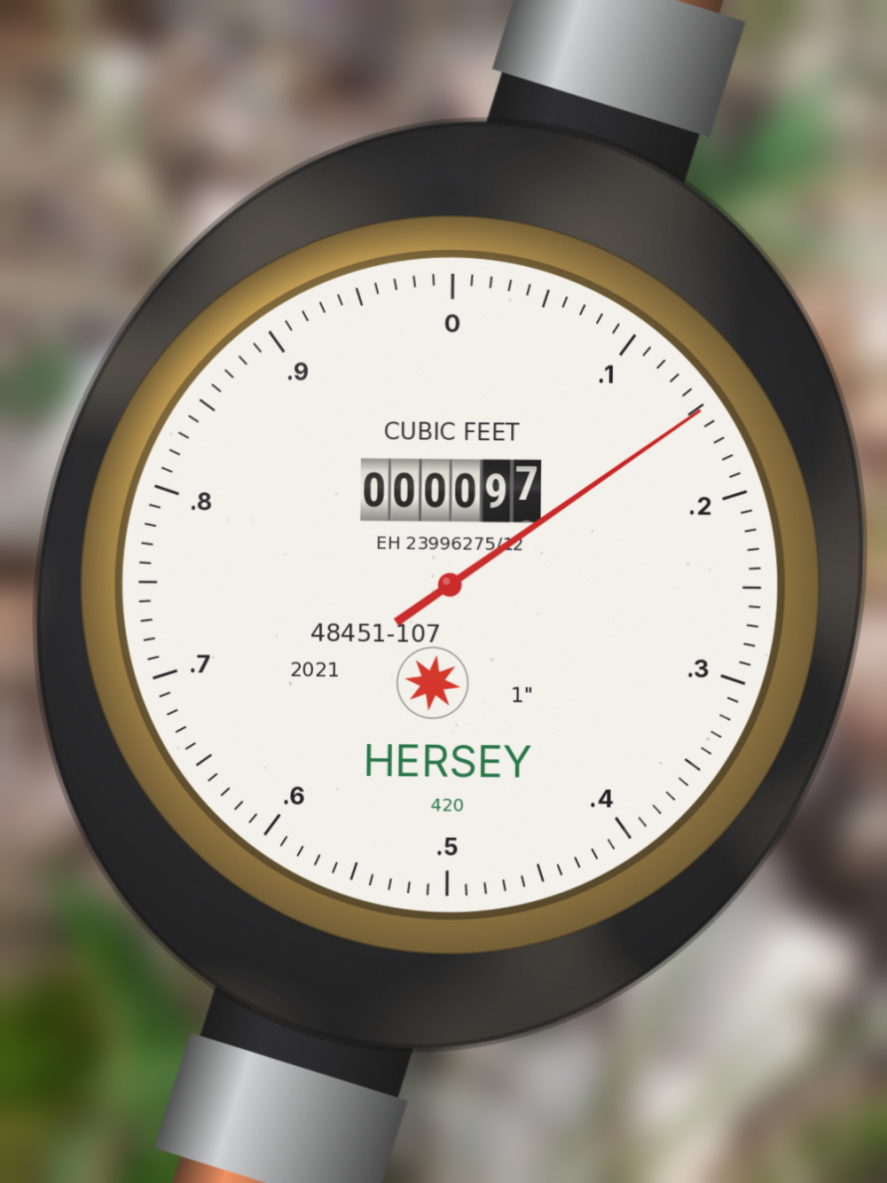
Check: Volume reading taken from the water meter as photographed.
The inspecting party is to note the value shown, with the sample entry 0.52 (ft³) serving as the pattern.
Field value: 97.15 (ft³)
